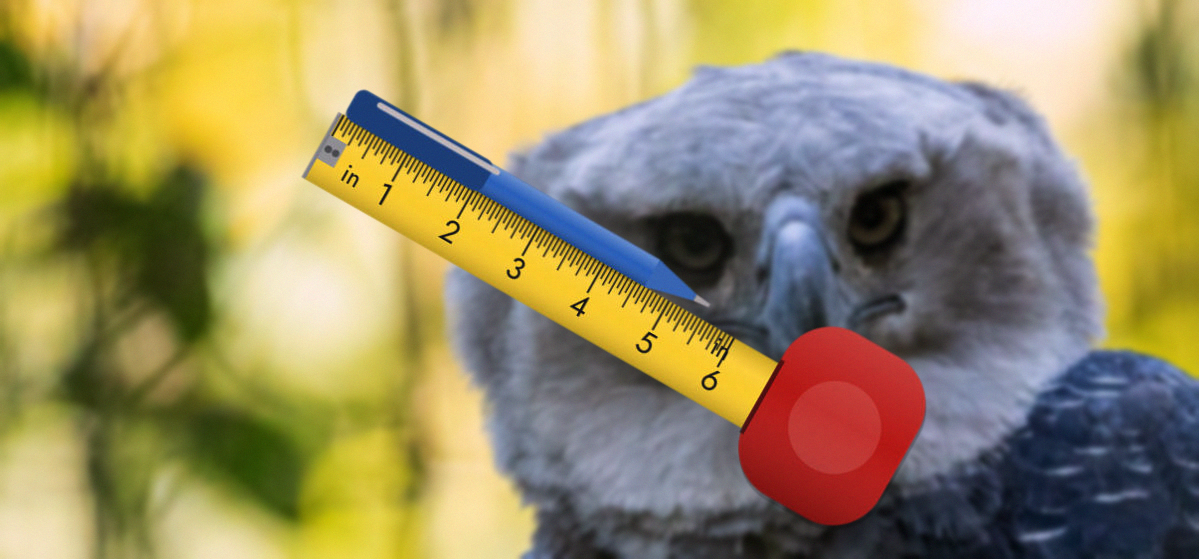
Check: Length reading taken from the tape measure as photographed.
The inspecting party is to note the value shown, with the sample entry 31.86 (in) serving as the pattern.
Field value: 5.5 (in)
